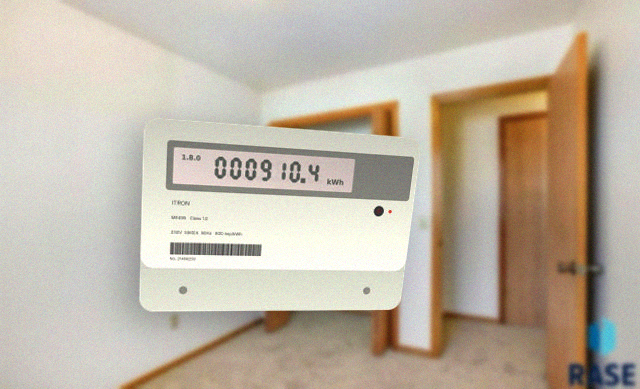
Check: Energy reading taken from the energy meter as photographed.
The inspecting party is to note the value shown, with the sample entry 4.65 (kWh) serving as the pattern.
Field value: 910.4 (kWh)
